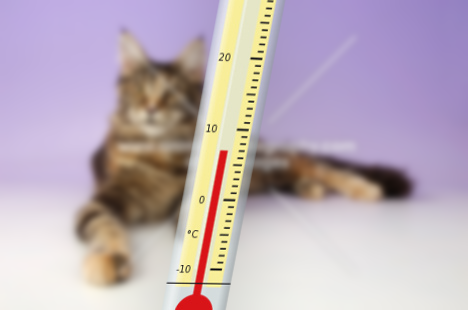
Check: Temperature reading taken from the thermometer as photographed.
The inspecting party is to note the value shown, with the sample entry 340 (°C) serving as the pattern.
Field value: 7 (°C)
